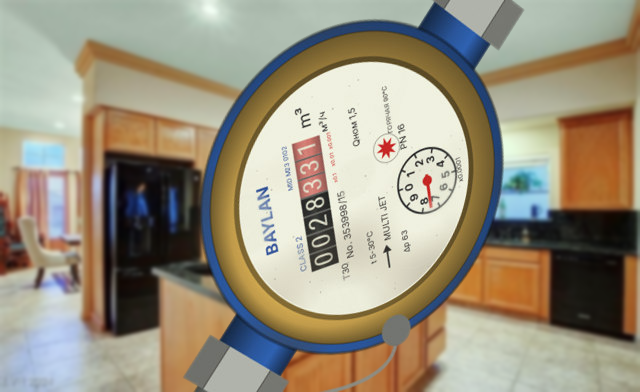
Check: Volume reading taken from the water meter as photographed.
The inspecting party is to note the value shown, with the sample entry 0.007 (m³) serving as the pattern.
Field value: 28.3317 (m³)
